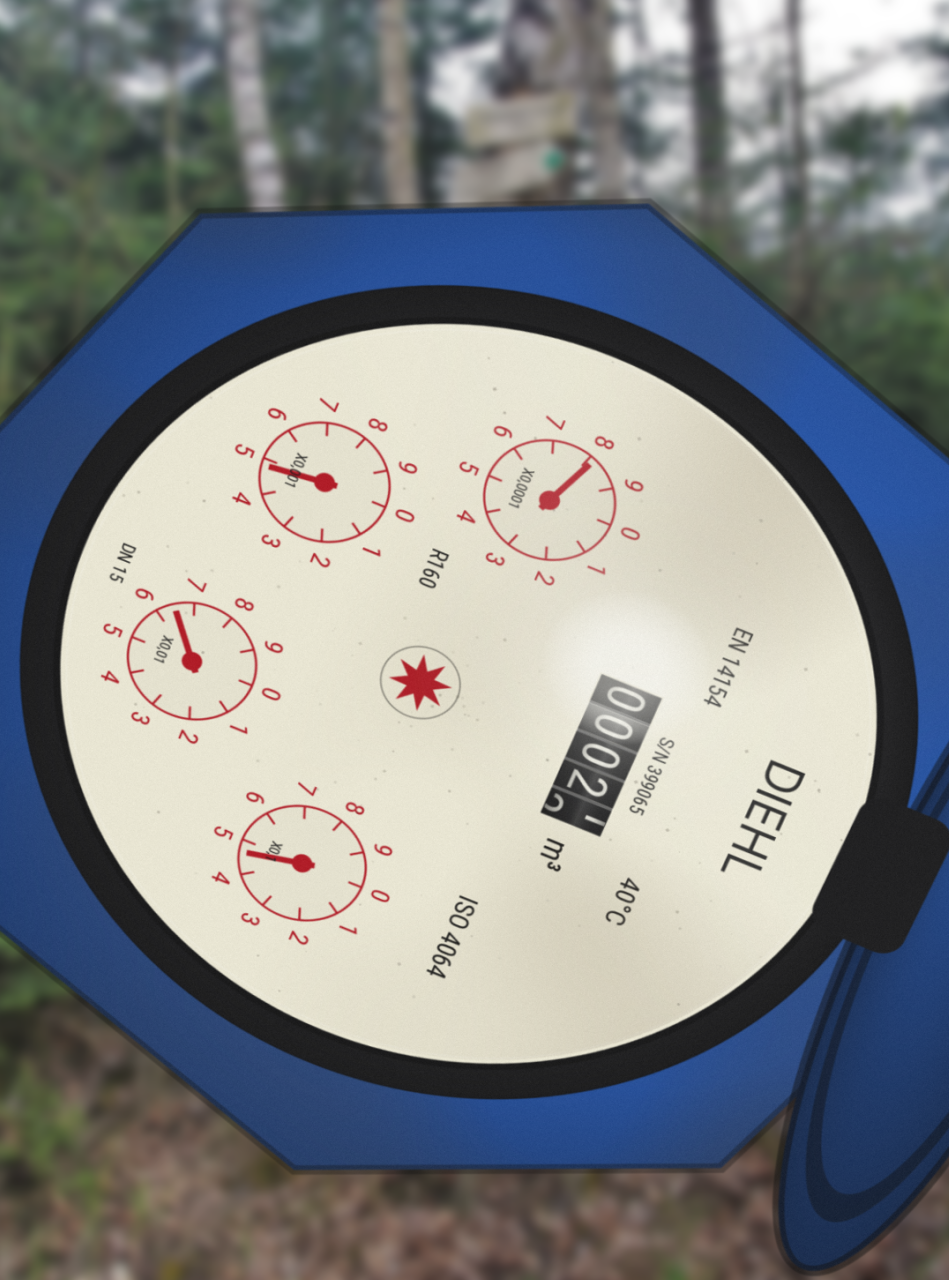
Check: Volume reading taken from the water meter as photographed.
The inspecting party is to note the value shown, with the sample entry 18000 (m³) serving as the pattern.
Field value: 21.4648 (m³)
